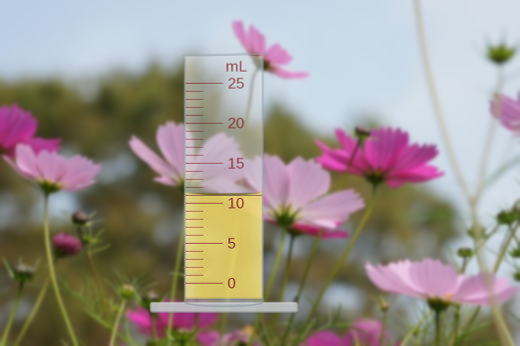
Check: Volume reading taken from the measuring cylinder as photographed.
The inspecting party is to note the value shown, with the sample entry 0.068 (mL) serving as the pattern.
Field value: 11 (mL)
